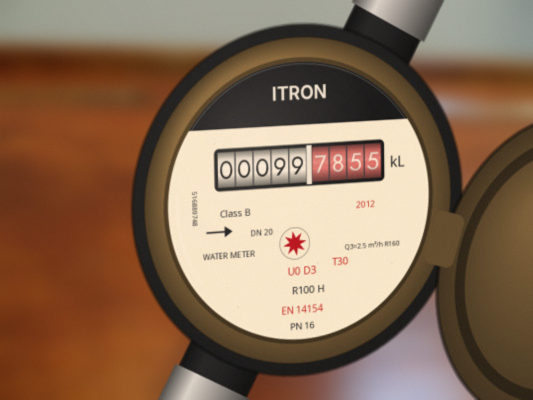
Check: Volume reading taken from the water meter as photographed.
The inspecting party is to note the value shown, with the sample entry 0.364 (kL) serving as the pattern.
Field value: 99.7855 (kL)
